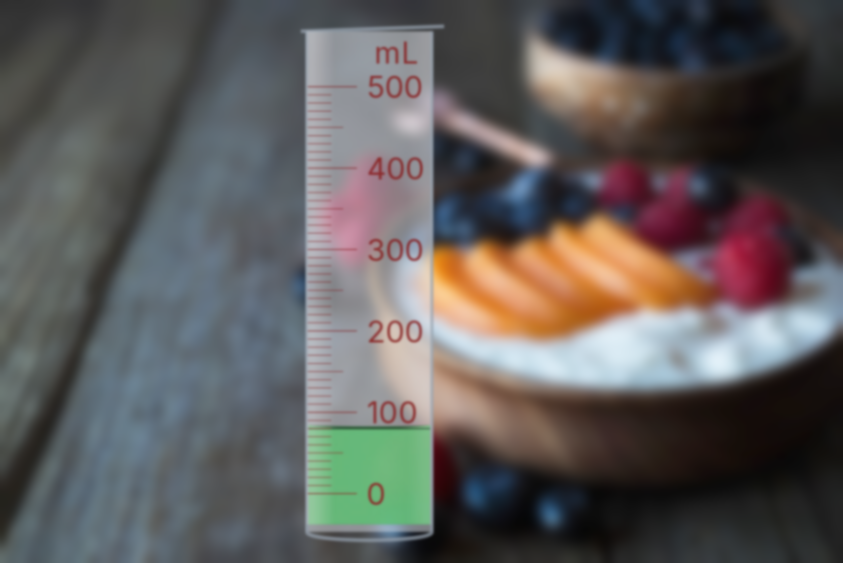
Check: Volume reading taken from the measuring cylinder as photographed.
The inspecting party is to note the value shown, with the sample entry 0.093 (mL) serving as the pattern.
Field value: 80 (mL)
